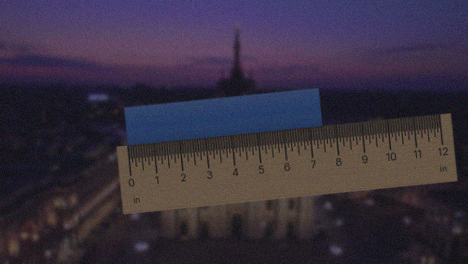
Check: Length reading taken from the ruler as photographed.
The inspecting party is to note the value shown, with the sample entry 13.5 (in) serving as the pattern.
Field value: 7.5 (in)
